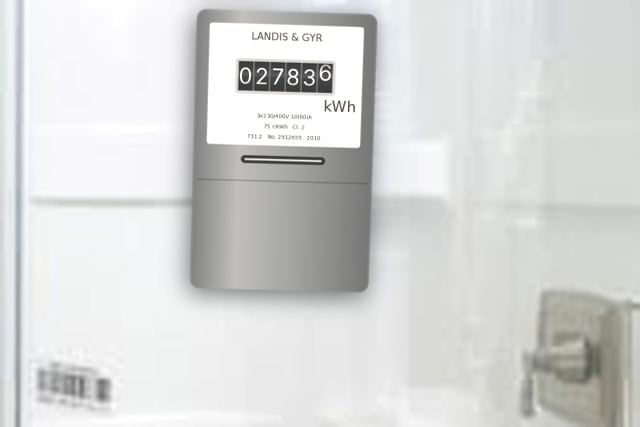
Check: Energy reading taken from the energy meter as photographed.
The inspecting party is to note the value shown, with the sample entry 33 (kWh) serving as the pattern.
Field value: 27836 (kWh)
